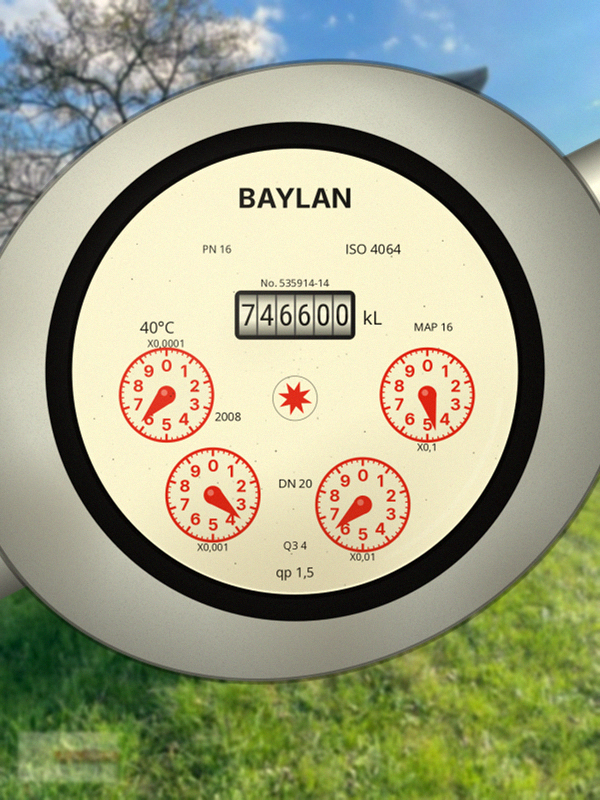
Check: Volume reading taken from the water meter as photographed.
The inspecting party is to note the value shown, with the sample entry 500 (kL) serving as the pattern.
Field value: 746600.4636 (kL)
